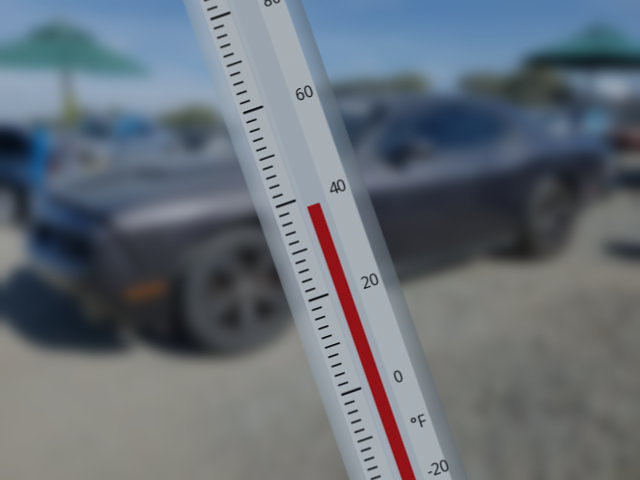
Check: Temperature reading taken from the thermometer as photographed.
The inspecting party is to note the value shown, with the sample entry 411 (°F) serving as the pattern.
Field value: 38 (°F)
